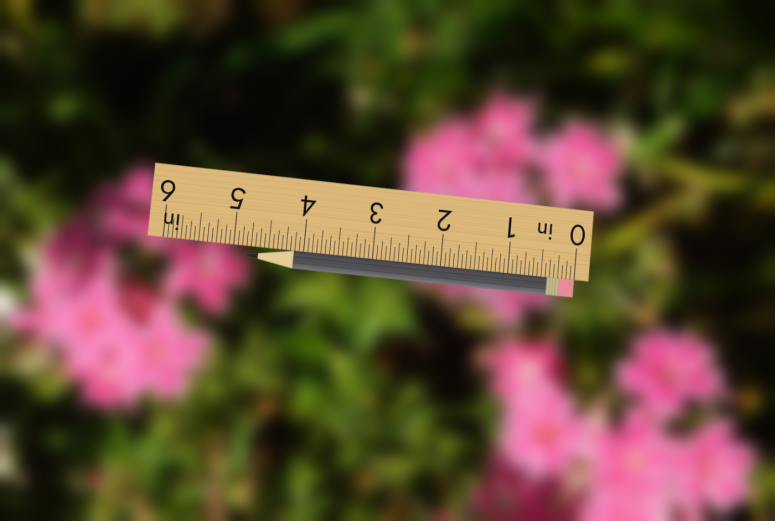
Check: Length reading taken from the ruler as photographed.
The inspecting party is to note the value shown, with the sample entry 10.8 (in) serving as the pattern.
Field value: 4.8125 (in)
